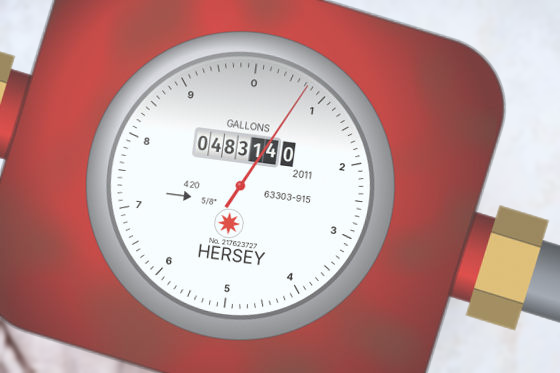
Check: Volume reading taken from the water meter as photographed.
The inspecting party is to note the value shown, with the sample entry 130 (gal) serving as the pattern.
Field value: 483140.7 (gal)
